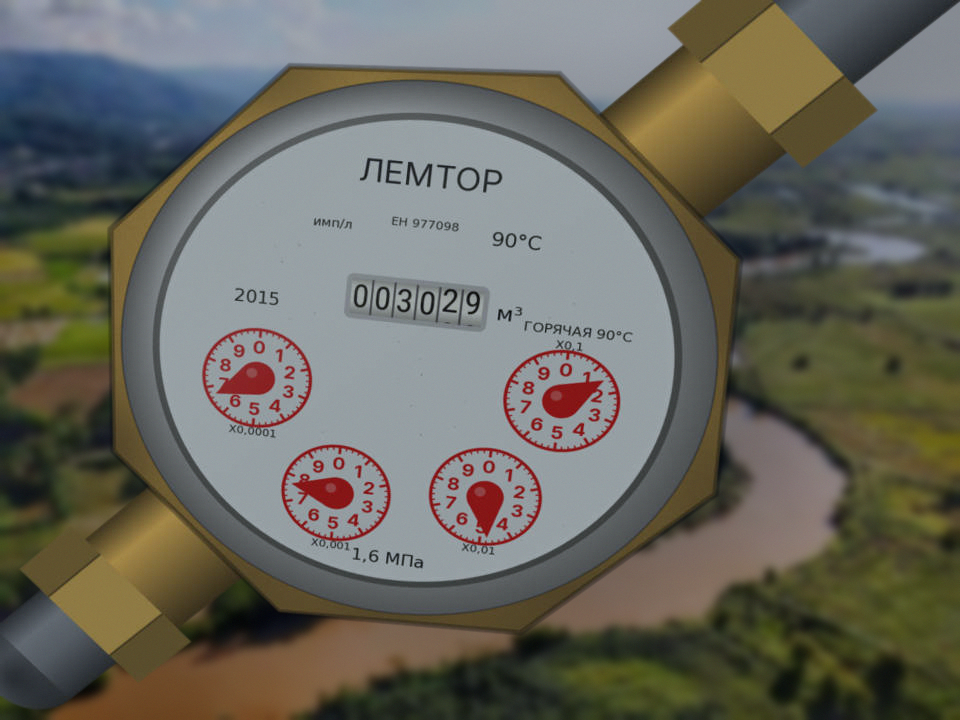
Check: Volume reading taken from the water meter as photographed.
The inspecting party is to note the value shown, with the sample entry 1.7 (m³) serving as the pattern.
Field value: 3029.1476 (m³)
